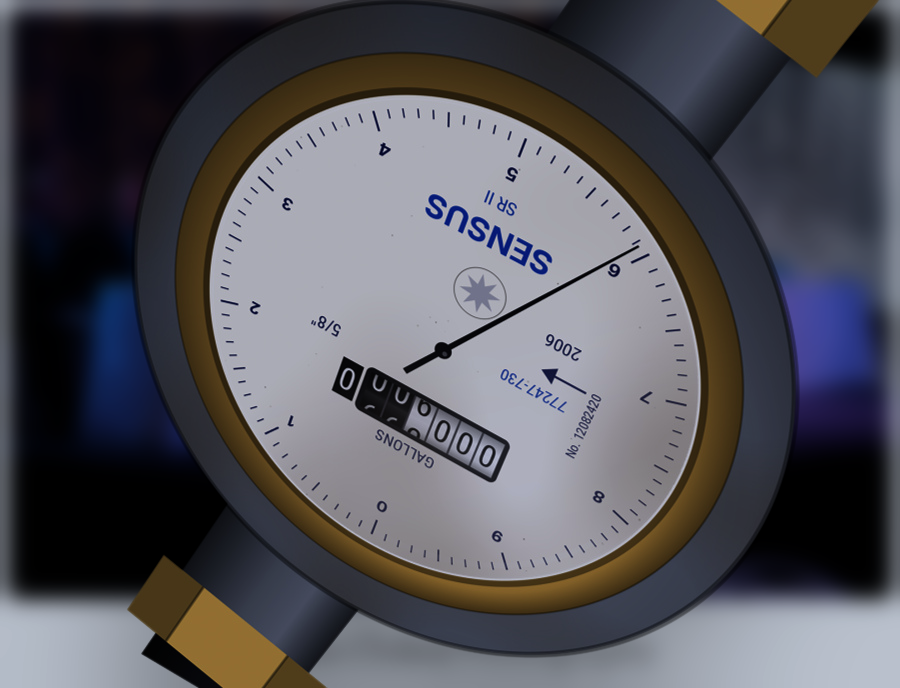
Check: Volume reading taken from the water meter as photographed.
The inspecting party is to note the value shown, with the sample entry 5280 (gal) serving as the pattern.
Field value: 8995.9 (gal)
